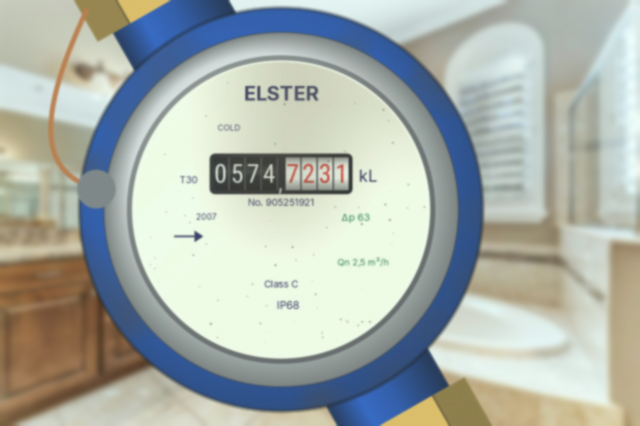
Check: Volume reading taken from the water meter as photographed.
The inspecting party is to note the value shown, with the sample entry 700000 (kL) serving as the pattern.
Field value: 574.7231 (kL)
